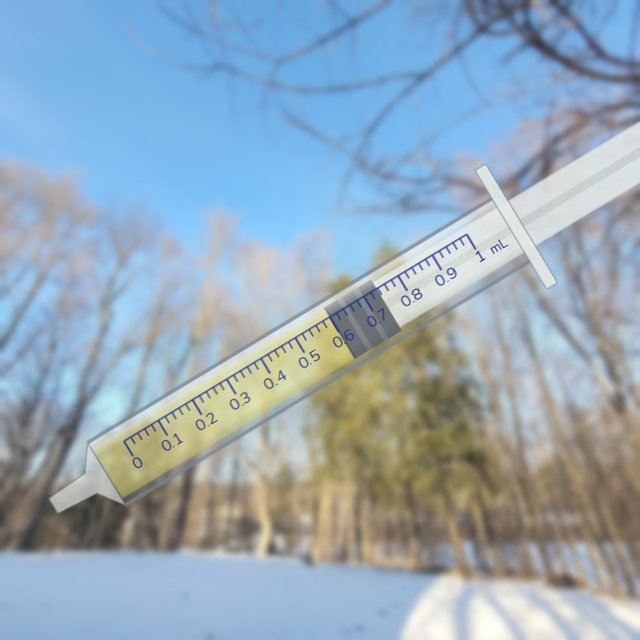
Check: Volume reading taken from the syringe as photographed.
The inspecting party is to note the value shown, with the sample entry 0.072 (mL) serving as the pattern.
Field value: 0.6 (mL)
